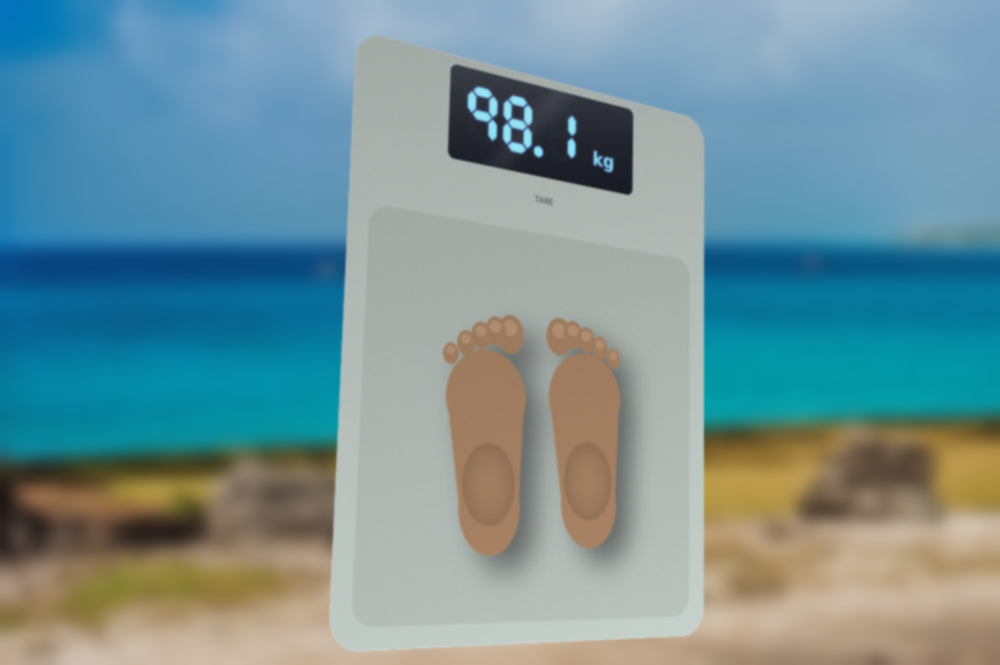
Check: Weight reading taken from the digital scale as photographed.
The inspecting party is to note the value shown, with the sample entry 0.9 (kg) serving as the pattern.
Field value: 98.1 (kg)
